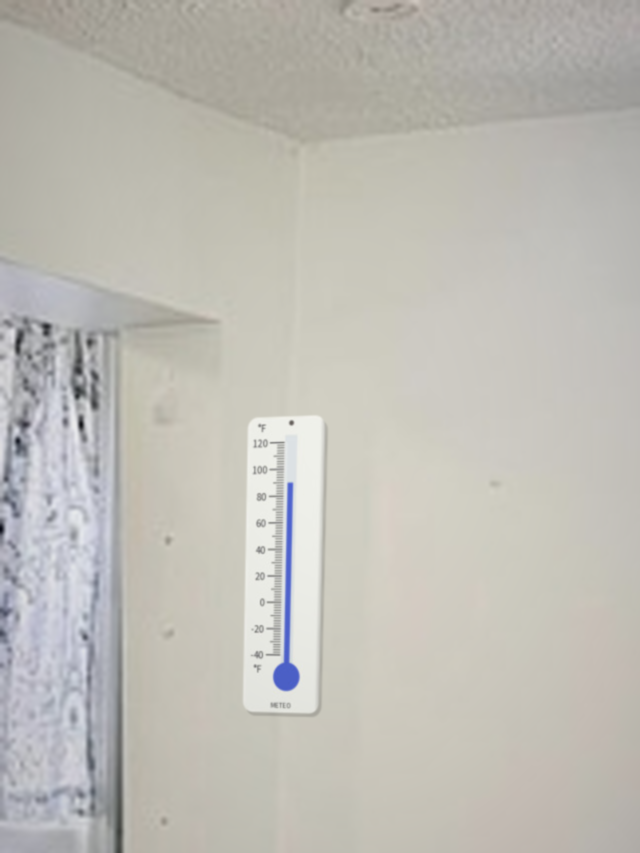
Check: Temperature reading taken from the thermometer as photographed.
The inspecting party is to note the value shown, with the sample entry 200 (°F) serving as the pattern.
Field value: 90 (°F)
